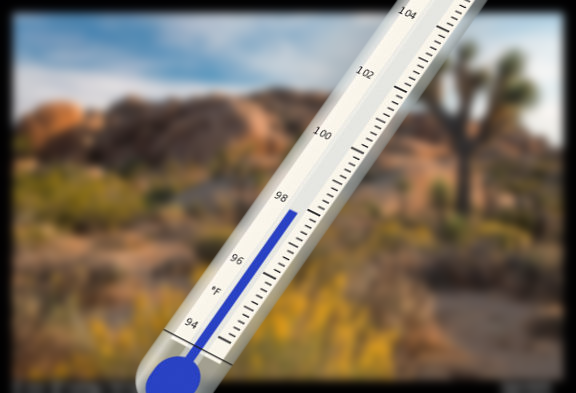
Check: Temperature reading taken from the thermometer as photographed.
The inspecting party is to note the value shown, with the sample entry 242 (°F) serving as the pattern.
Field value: 97.8 (°F)
